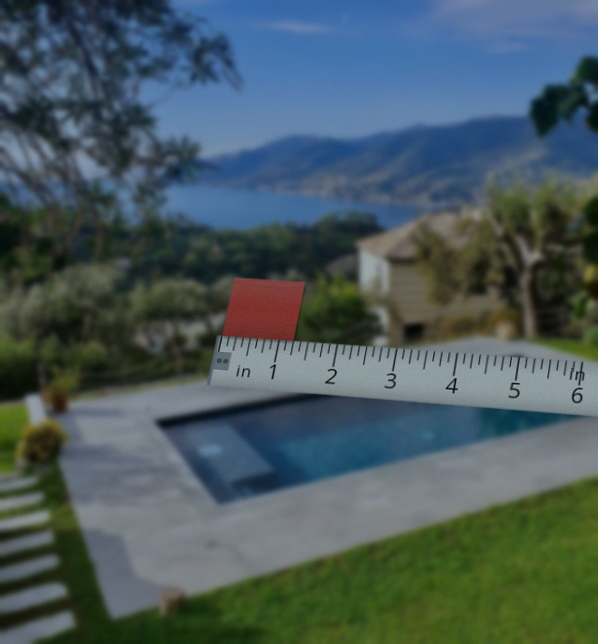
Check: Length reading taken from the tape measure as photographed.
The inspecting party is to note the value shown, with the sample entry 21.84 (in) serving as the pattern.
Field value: 1.25 (in)
